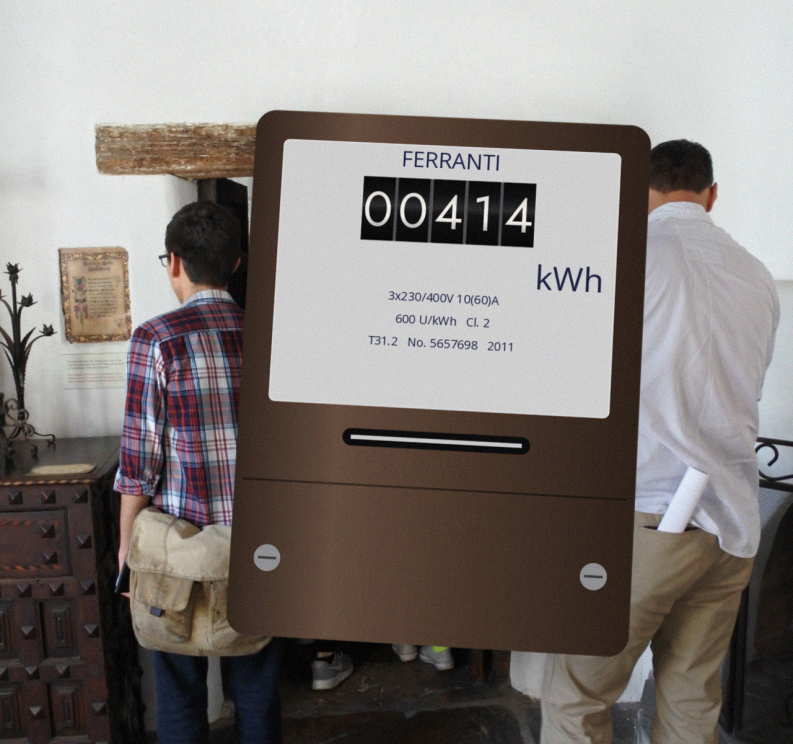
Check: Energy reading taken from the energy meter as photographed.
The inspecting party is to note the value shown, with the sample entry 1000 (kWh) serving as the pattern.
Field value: 414 (kWh)
